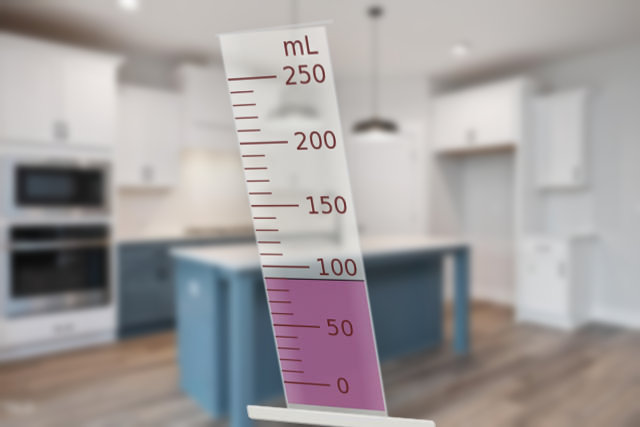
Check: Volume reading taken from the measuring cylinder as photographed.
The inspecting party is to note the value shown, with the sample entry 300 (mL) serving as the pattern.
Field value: 90 (mL)
